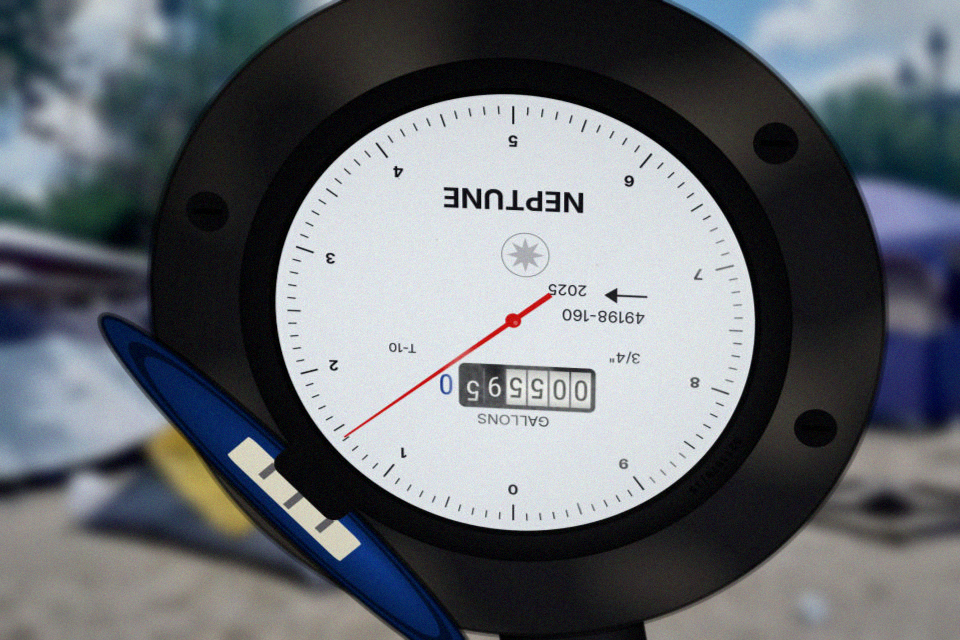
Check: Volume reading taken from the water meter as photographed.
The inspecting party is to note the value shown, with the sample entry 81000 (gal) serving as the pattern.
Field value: 55951.4 (gal)
